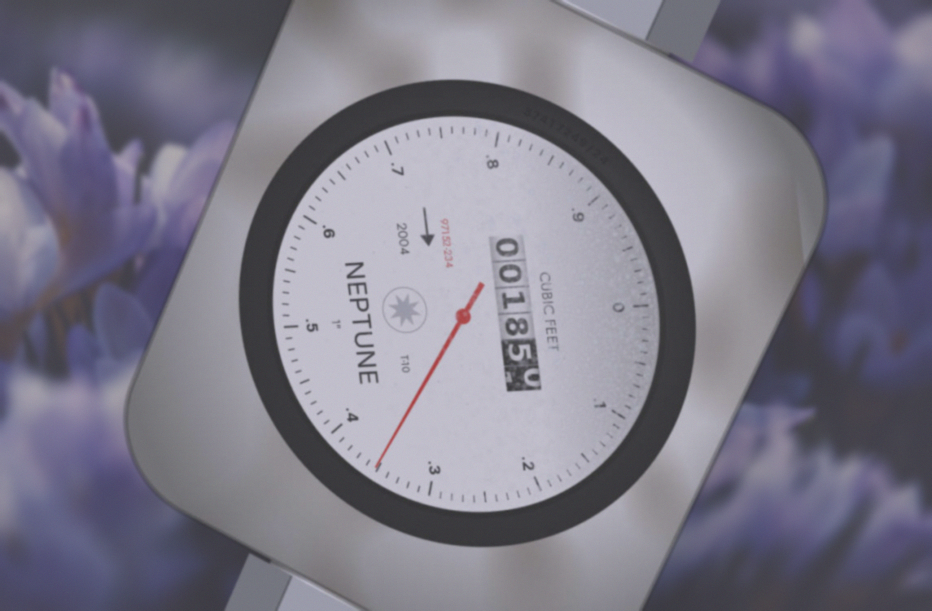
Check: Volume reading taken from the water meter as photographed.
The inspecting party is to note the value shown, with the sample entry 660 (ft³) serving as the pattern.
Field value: 1850.35 (ft³)
